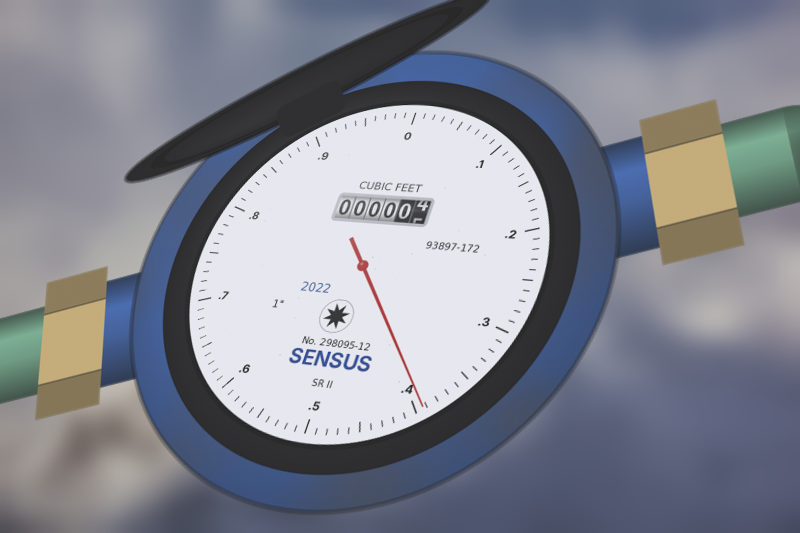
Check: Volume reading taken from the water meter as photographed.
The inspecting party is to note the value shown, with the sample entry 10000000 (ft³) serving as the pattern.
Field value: 4.39 (ft³)
